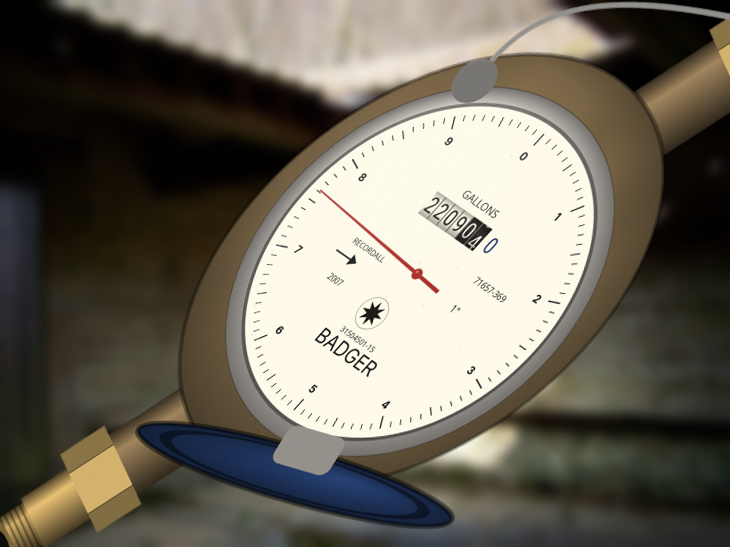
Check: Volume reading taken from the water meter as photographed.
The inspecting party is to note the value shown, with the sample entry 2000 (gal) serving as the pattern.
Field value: 2209037.6 (gal)
